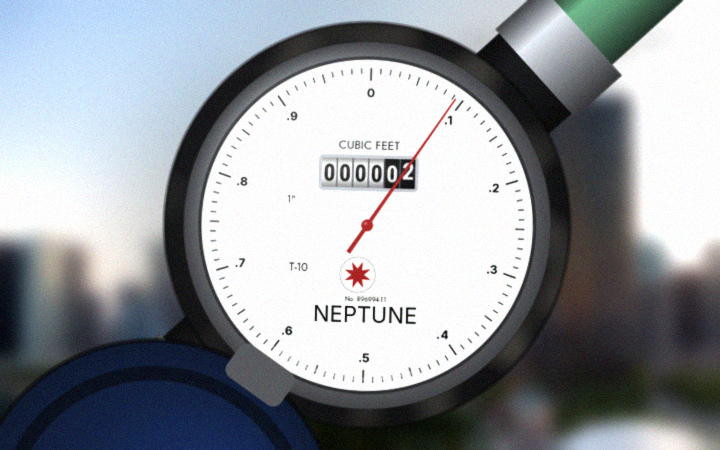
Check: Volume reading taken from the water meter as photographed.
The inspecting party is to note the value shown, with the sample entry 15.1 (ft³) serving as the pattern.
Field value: 2.09 (ft³)
